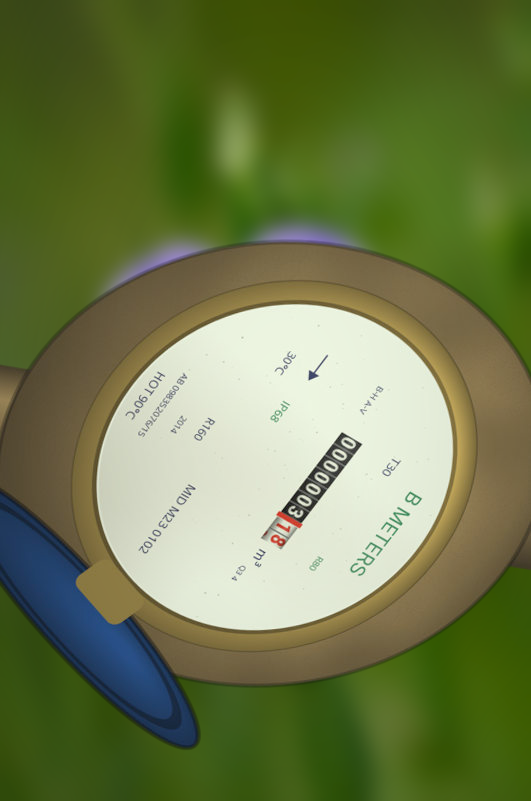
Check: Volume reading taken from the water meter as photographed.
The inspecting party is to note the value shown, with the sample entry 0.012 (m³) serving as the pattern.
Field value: 3.18 (m³)
